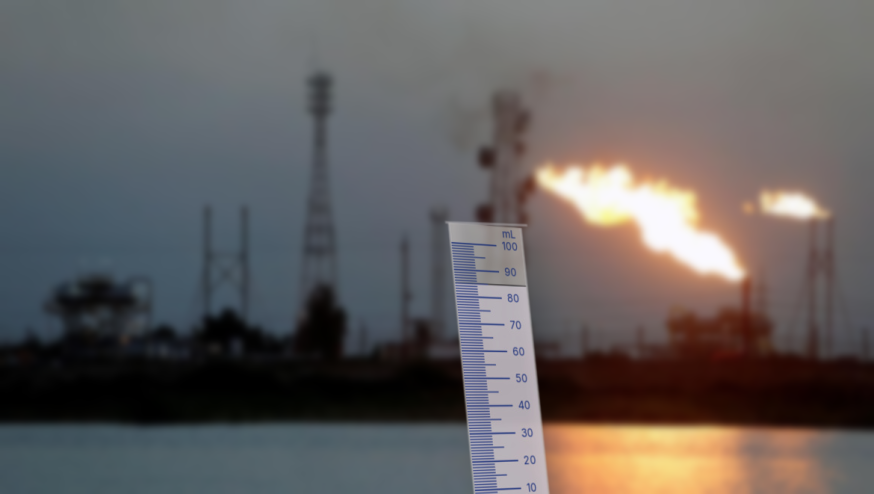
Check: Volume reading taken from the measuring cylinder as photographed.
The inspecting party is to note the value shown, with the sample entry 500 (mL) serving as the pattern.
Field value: 85 (mL)
